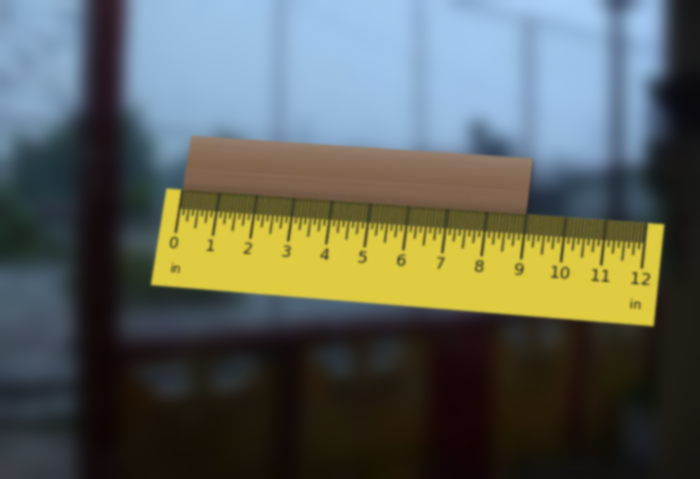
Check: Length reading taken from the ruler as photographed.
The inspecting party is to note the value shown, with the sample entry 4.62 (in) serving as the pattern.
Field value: 9 (in)
